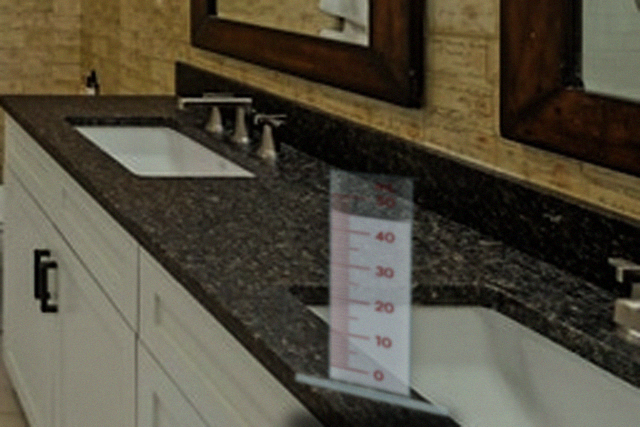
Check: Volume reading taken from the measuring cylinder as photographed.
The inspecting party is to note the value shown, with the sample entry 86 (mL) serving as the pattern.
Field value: 45 (mL)
